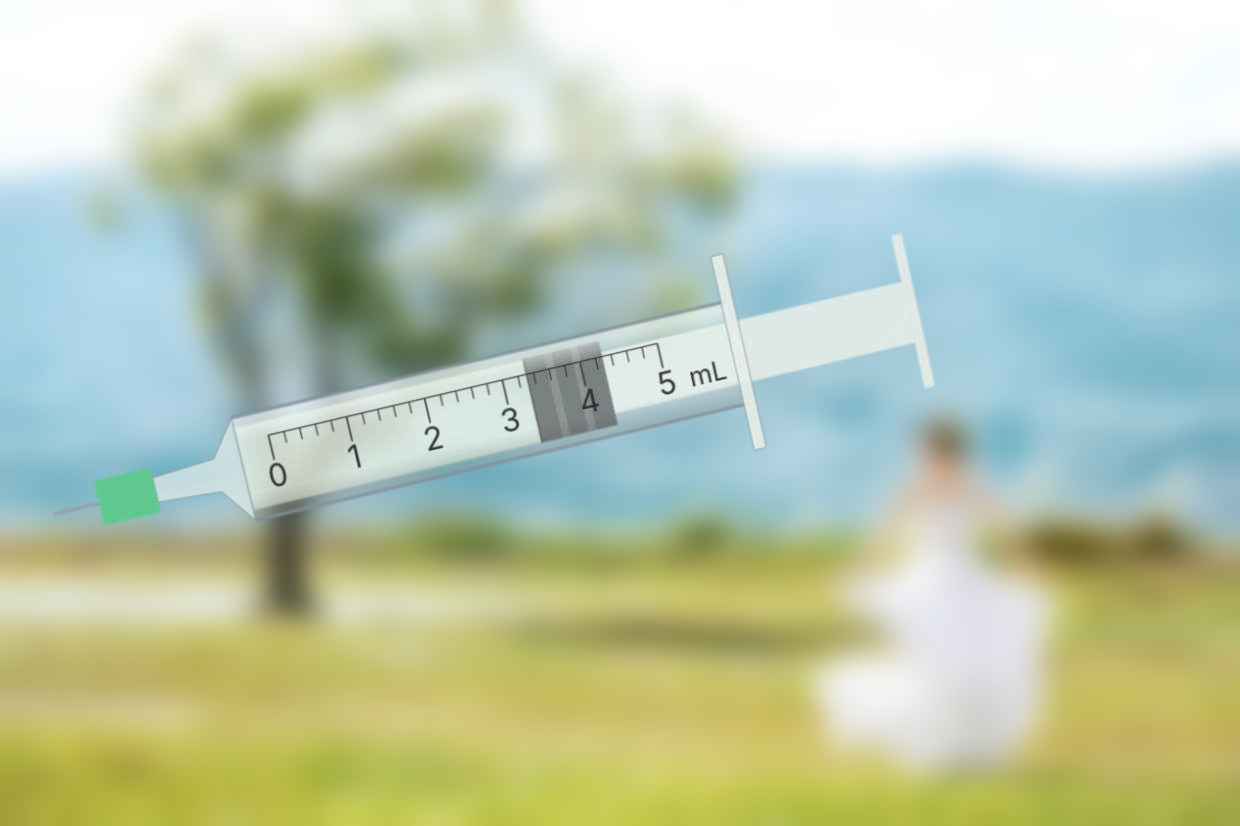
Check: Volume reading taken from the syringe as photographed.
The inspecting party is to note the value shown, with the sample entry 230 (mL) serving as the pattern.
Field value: 3.3 (mL)
